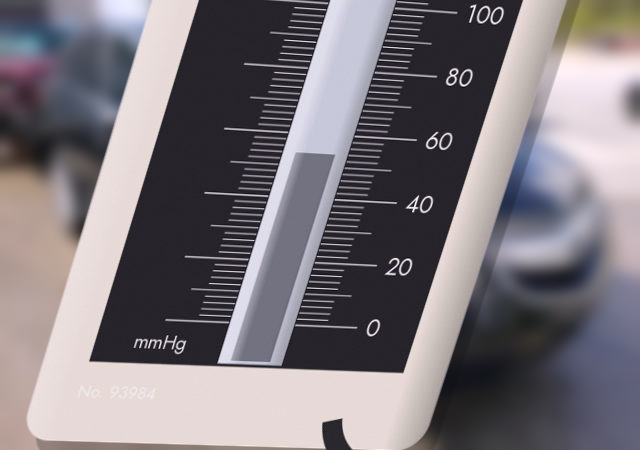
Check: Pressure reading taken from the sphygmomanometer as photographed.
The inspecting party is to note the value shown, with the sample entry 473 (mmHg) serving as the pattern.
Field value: 54 (mmHg)
